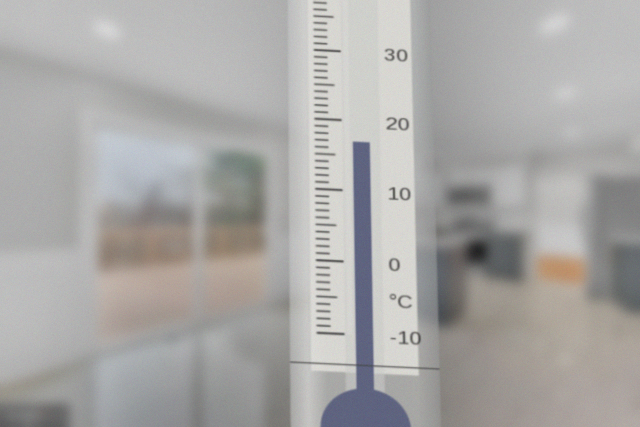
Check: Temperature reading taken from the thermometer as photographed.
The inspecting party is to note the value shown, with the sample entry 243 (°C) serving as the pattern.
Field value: 17 (°C)
